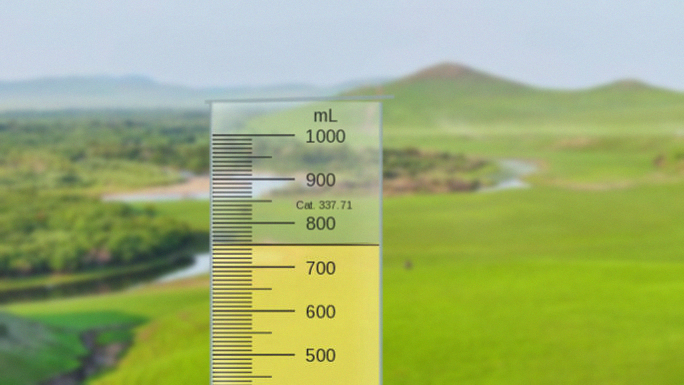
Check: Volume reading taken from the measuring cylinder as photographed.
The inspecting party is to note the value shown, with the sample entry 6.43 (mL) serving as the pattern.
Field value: 750 (mL)
